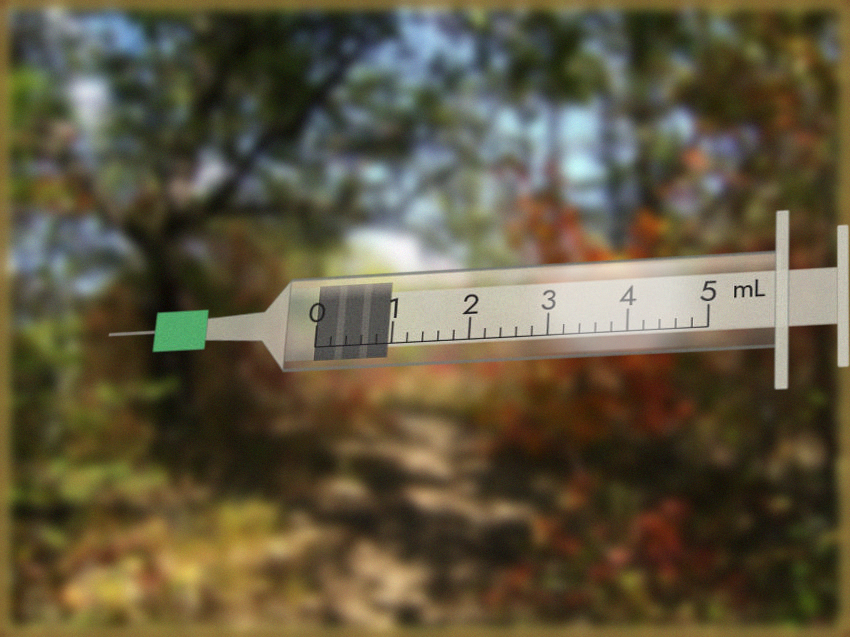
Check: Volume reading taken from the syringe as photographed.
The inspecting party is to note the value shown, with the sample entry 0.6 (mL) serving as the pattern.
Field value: 0 (mL)
